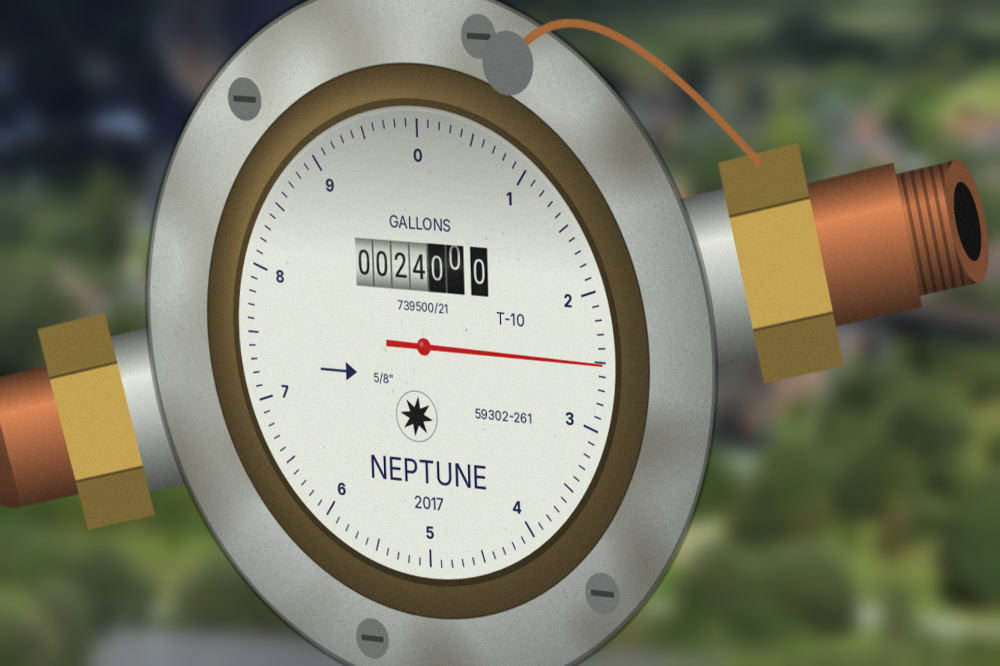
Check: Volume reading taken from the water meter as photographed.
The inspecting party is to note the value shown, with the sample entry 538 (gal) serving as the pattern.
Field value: 24002.5 (gal)
